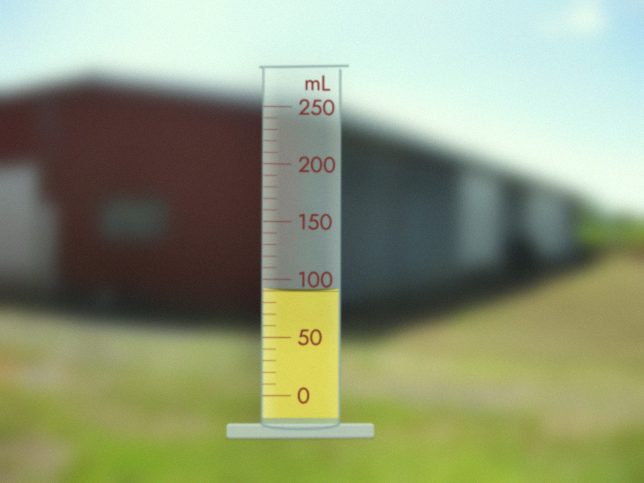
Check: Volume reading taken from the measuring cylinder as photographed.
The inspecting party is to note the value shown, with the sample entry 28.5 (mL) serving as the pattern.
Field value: 90 (mL)
